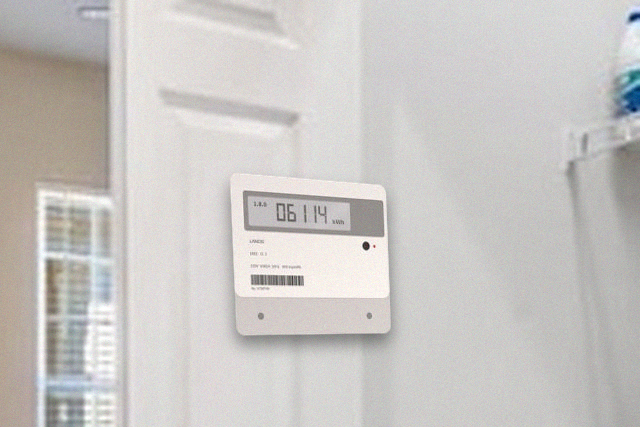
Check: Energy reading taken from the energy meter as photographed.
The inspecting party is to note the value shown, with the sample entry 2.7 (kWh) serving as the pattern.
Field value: 6114 (kWh)
